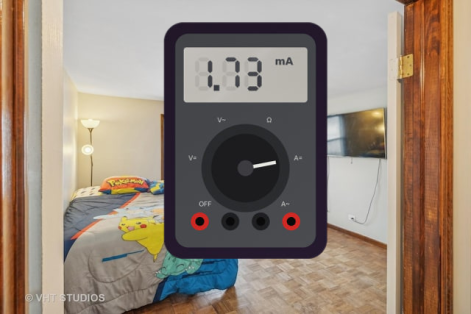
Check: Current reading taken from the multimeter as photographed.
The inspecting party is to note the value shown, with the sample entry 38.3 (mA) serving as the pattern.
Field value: 1.73 (mA)
